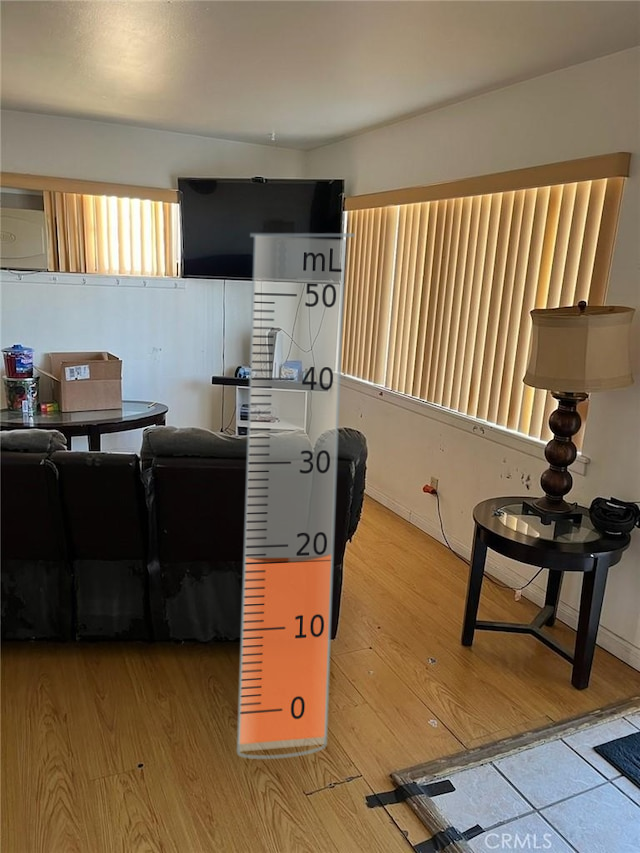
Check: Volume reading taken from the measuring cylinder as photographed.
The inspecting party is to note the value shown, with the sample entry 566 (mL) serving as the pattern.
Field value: 18 (mL)
